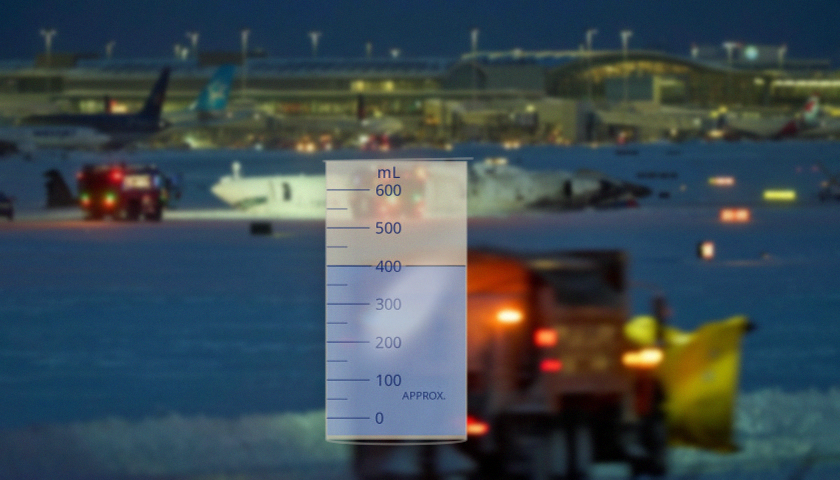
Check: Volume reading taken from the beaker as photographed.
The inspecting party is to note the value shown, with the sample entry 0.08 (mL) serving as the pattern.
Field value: 400 (mL)
